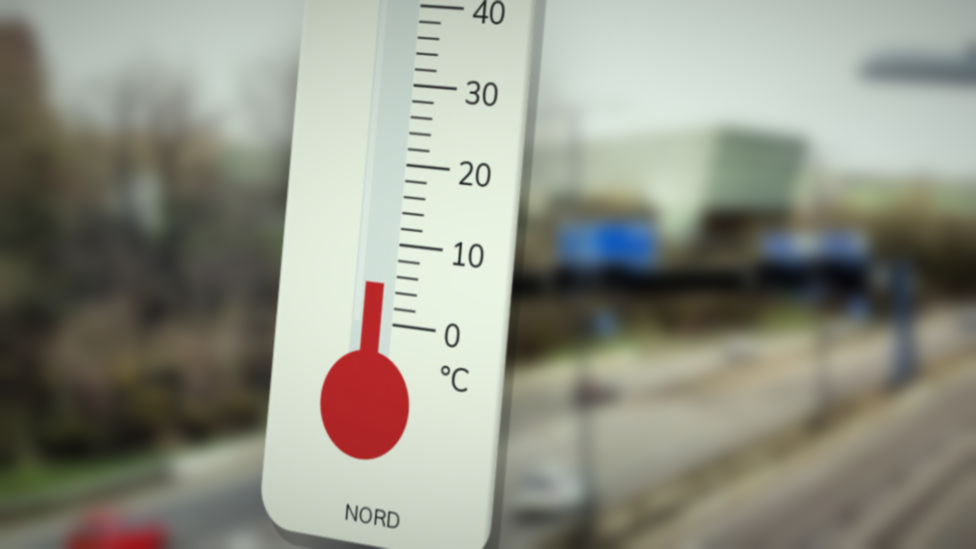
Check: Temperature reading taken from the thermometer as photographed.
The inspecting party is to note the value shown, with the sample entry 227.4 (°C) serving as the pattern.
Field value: 5 (°C)
